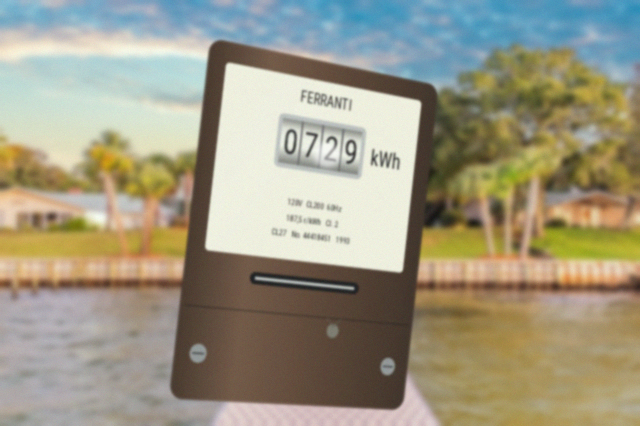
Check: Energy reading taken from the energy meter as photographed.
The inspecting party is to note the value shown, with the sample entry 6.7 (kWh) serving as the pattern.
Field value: 729 (kWh)
